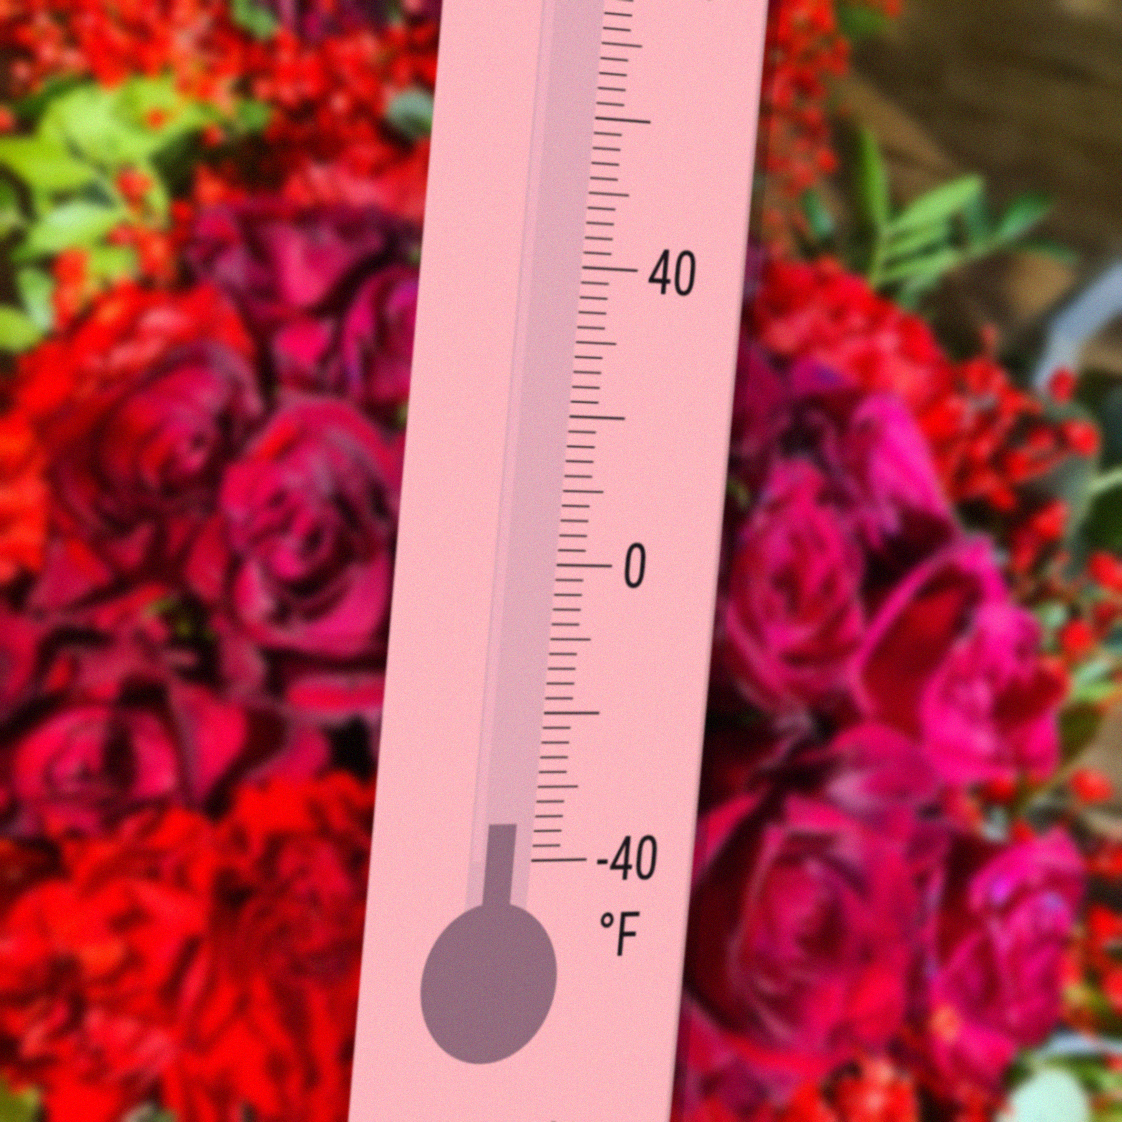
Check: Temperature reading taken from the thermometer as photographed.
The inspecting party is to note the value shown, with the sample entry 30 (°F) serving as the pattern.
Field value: -35 (°F)
